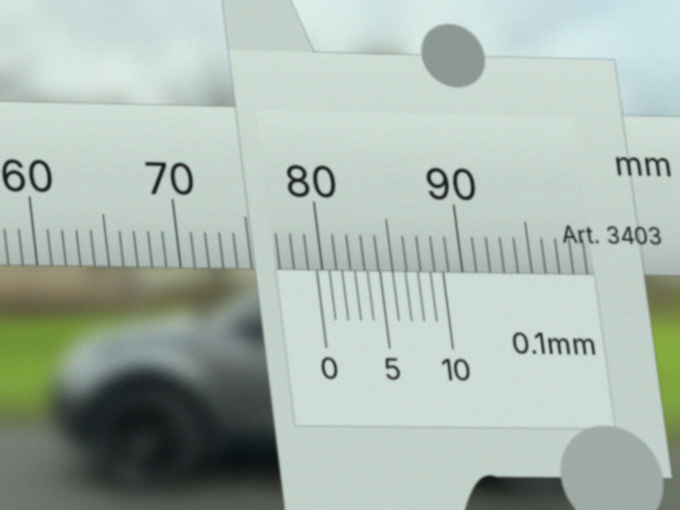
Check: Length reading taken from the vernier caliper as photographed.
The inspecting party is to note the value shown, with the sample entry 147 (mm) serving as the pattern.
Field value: 79.6 (mm)
